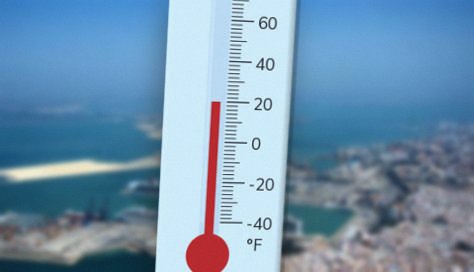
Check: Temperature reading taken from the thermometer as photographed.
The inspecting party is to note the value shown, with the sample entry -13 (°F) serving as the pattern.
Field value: 20 (°F)
